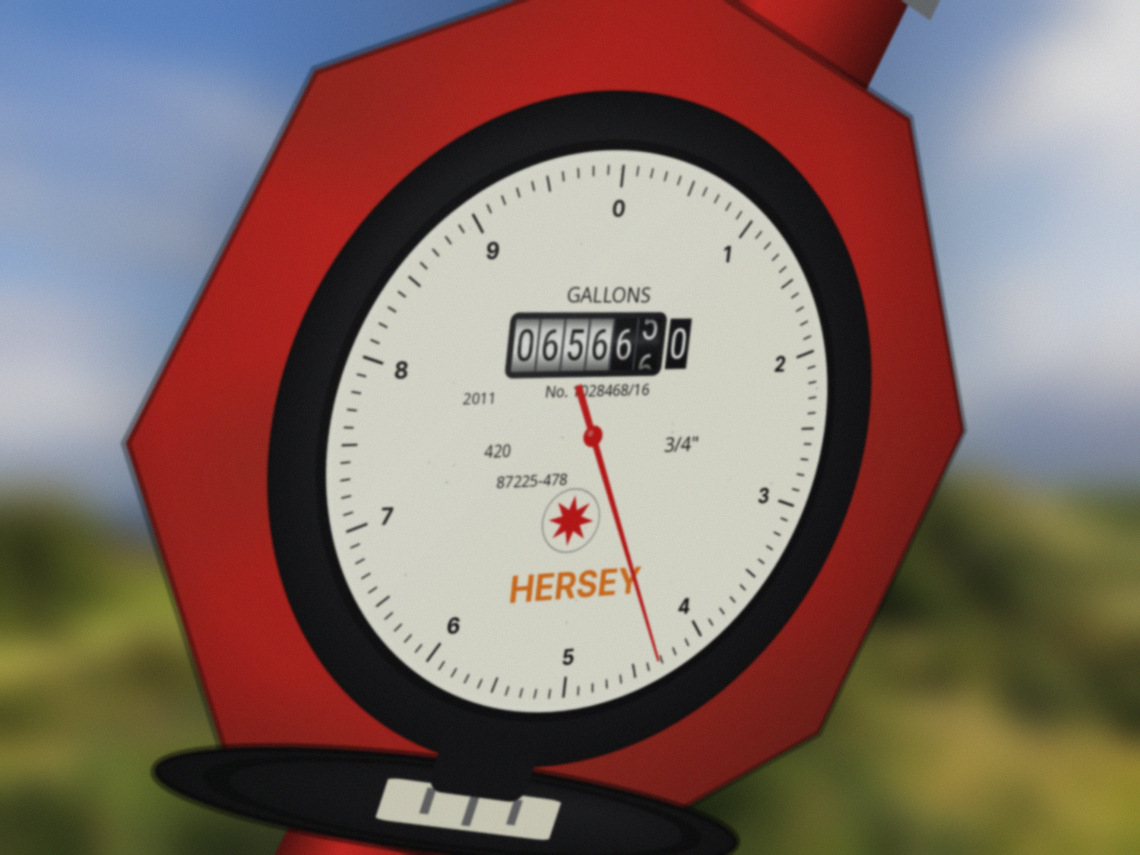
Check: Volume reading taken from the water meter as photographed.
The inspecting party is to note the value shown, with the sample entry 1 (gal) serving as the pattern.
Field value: 656654.3 (gal)
